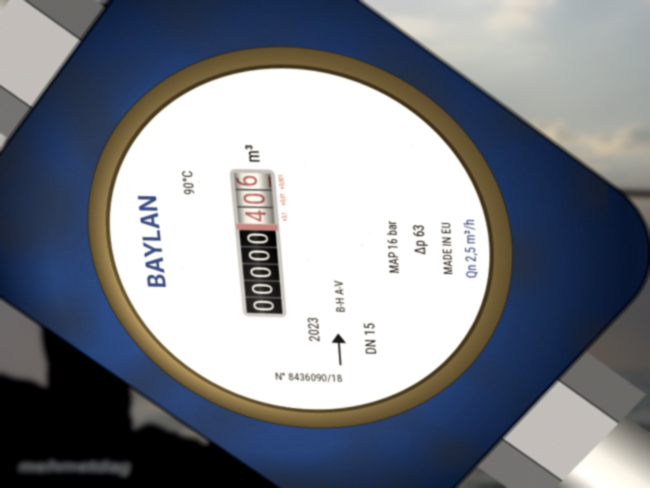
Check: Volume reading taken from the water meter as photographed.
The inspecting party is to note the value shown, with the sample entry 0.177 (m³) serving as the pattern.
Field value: 0.406 (m³)
